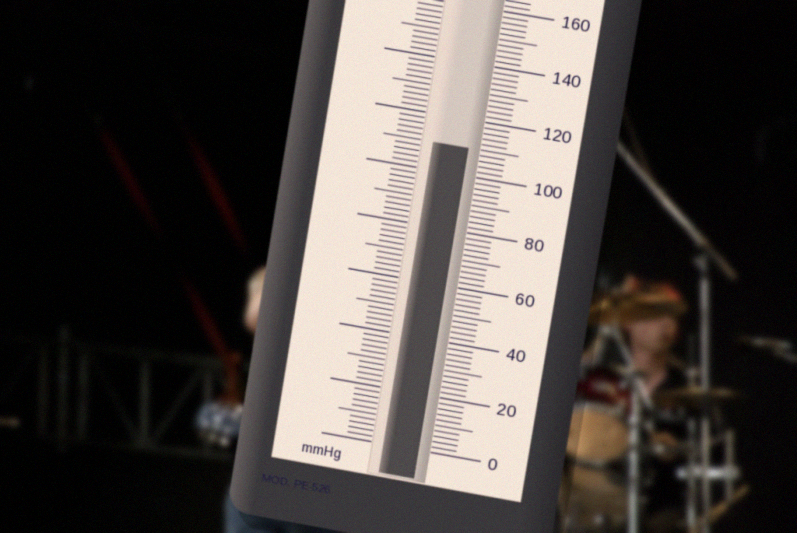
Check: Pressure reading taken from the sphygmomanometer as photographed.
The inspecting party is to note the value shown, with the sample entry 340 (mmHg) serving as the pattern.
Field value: 110 (mmHg)
